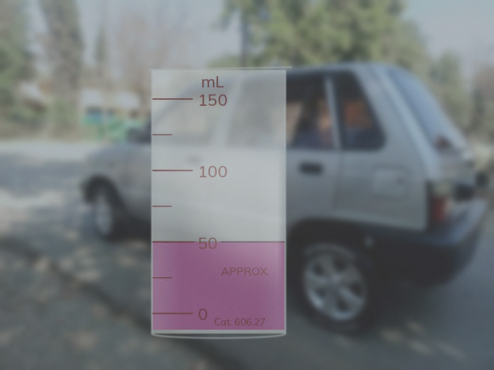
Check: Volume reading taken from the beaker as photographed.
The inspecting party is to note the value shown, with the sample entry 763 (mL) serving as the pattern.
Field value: 50 (mL)
